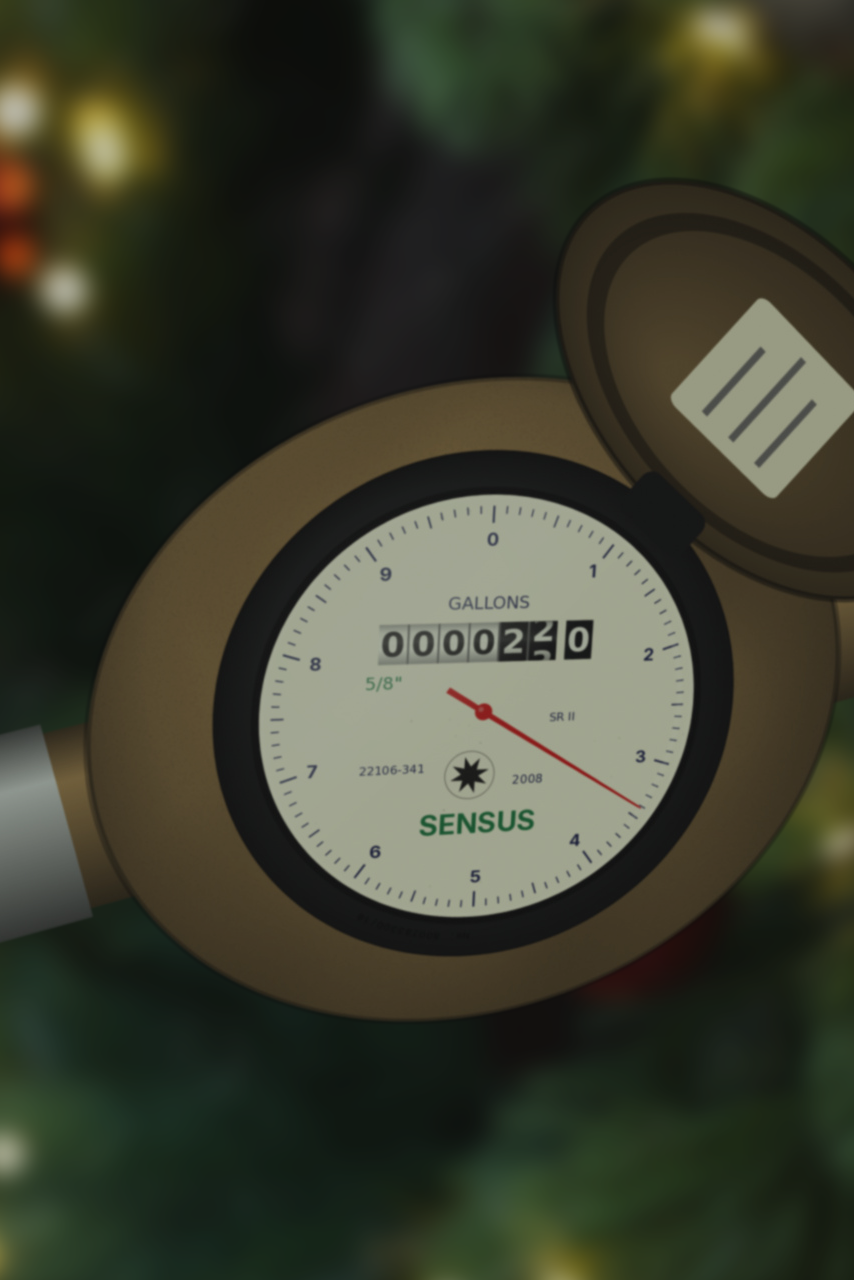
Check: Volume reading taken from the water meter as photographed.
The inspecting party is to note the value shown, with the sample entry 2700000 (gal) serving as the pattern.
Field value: 223.4 (gal)
